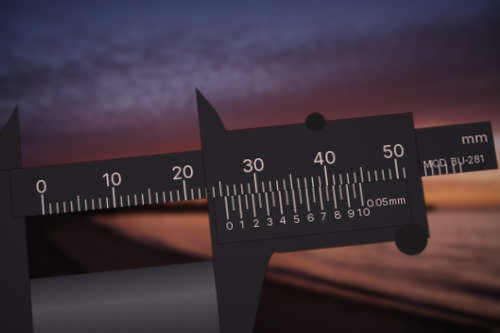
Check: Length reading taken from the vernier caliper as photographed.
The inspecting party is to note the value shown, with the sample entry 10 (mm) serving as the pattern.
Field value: 25.6 (mm)
